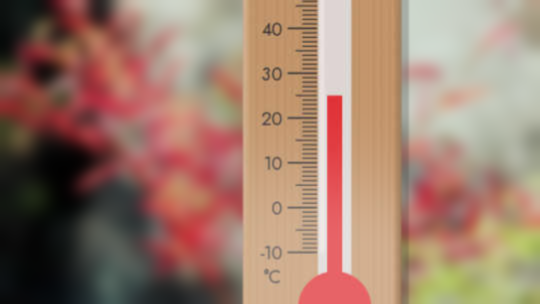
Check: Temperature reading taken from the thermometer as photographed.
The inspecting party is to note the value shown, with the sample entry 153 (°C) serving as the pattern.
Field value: 25 (°C)
